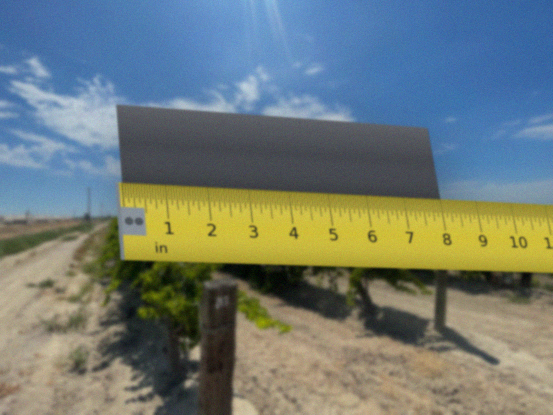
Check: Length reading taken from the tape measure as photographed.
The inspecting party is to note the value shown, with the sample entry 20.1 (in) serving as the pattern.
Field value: 8 (in)
